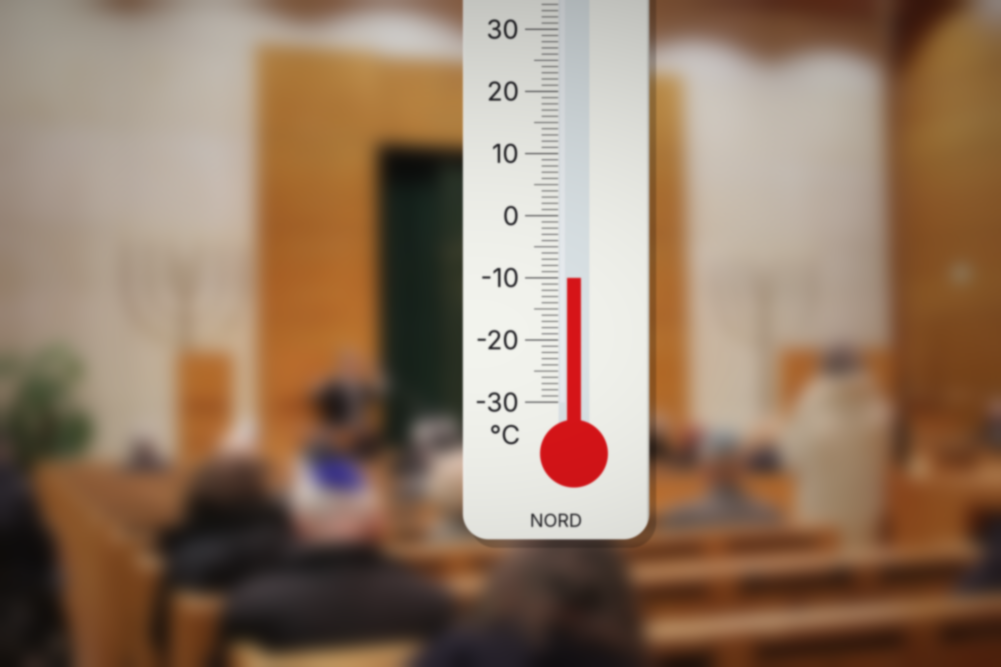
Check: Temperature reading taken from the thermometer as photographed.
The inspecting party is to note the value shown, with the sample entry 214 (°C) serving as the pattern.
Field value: -10 (°C)
